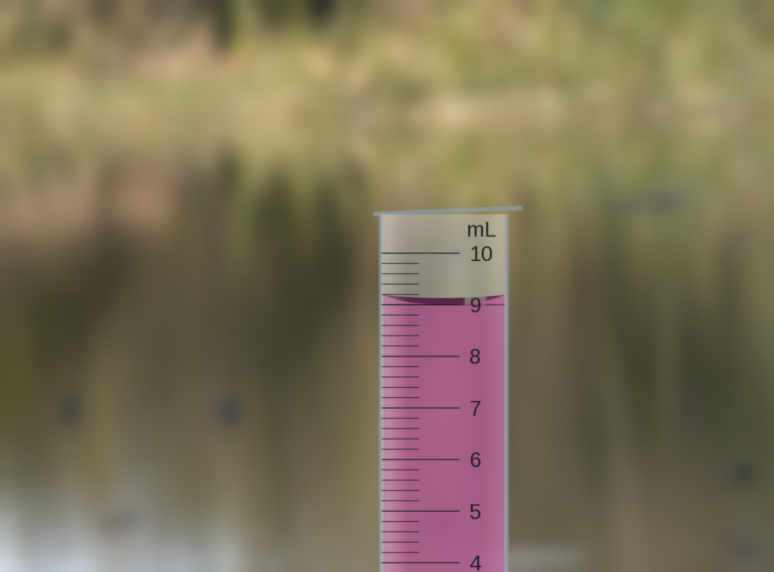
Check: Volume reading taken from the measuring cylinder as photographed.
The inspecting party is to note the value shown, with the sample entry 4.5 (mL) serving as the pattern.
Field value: 9 (mL)
